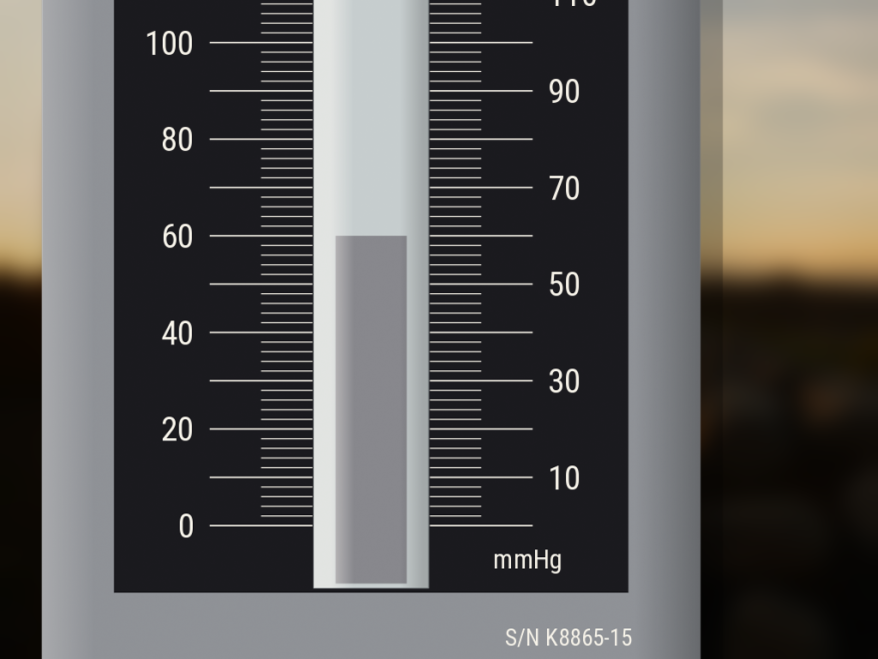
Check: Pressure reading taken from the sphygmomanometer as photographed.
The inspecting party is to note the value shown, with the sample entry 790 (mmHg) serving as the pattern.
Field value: 60 (mmHg)
